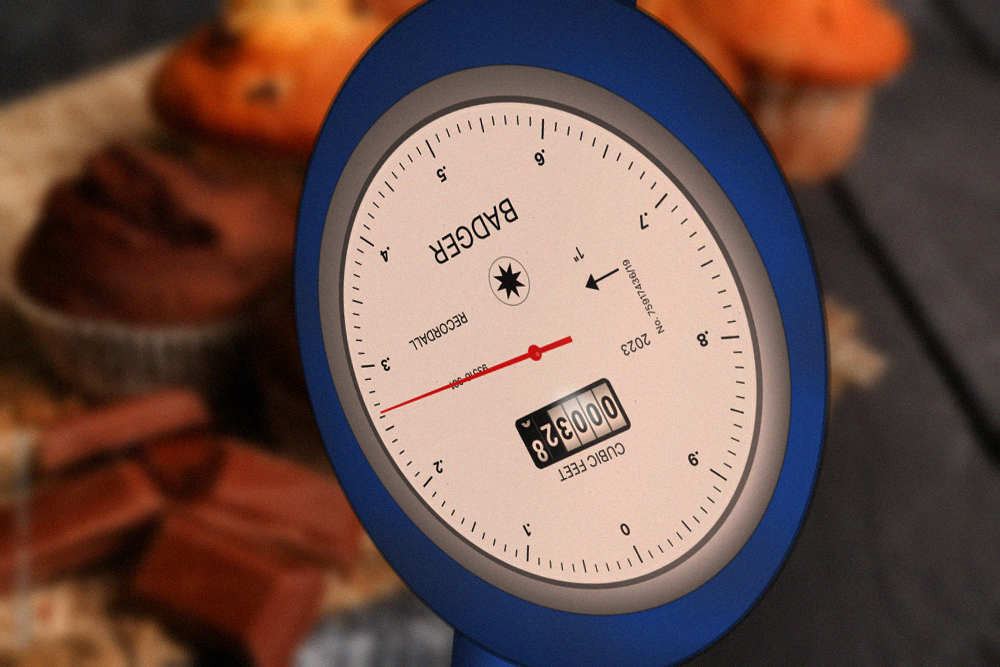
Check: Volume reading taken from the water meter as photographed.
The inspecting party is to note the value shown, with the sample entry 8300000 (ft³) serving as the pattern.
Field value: 328.26 (ft³)
